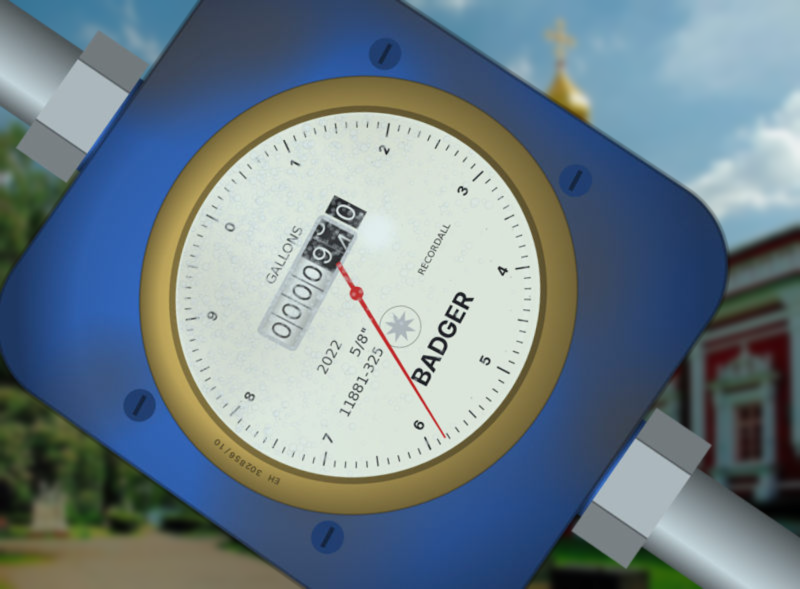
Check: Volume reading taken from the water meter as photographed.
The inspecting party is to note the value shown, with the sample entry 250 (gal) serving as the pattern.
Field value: 935.8 (gal)
